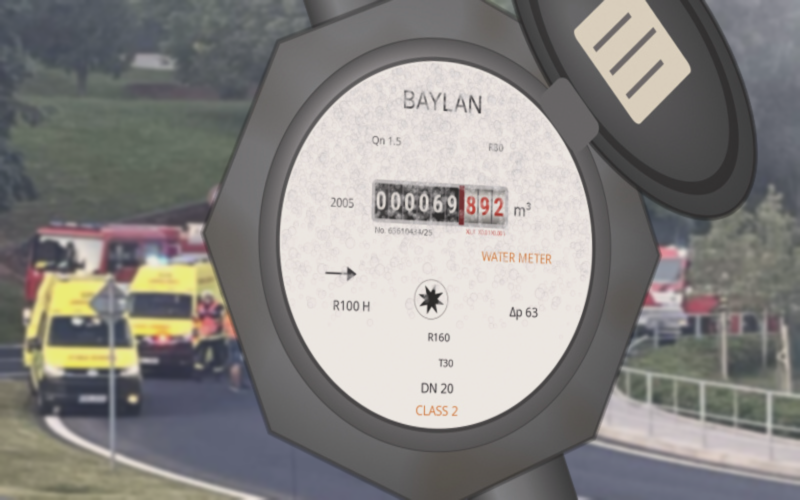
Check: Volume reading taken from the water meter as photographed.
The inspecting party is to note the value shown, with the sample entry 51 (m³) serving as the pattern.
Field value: 69.892 (m³)
